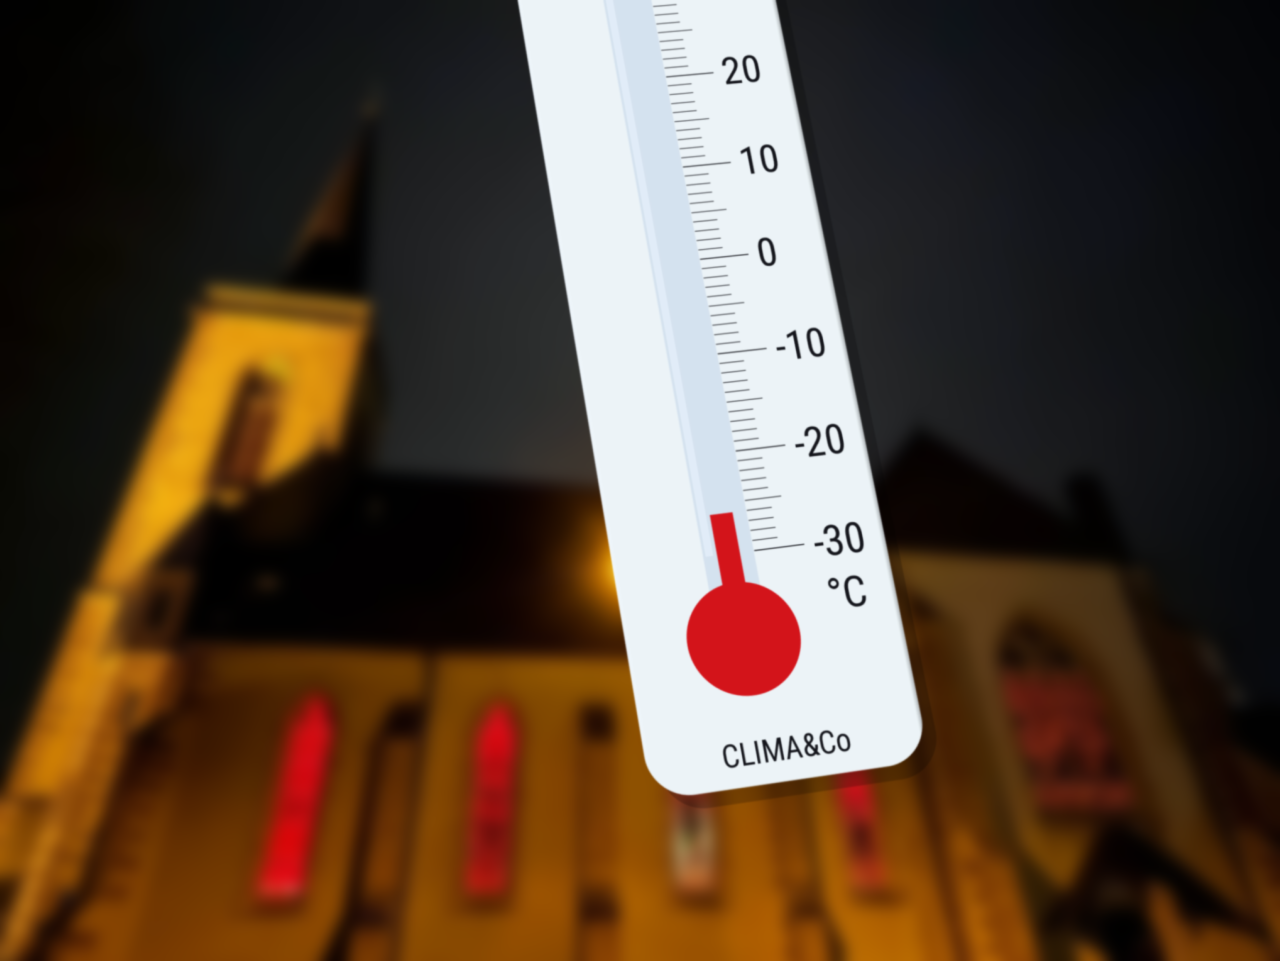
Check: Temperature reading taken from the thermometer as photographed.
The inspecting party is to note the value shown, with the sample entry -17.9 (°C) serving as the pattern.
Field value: -26 (°C)
